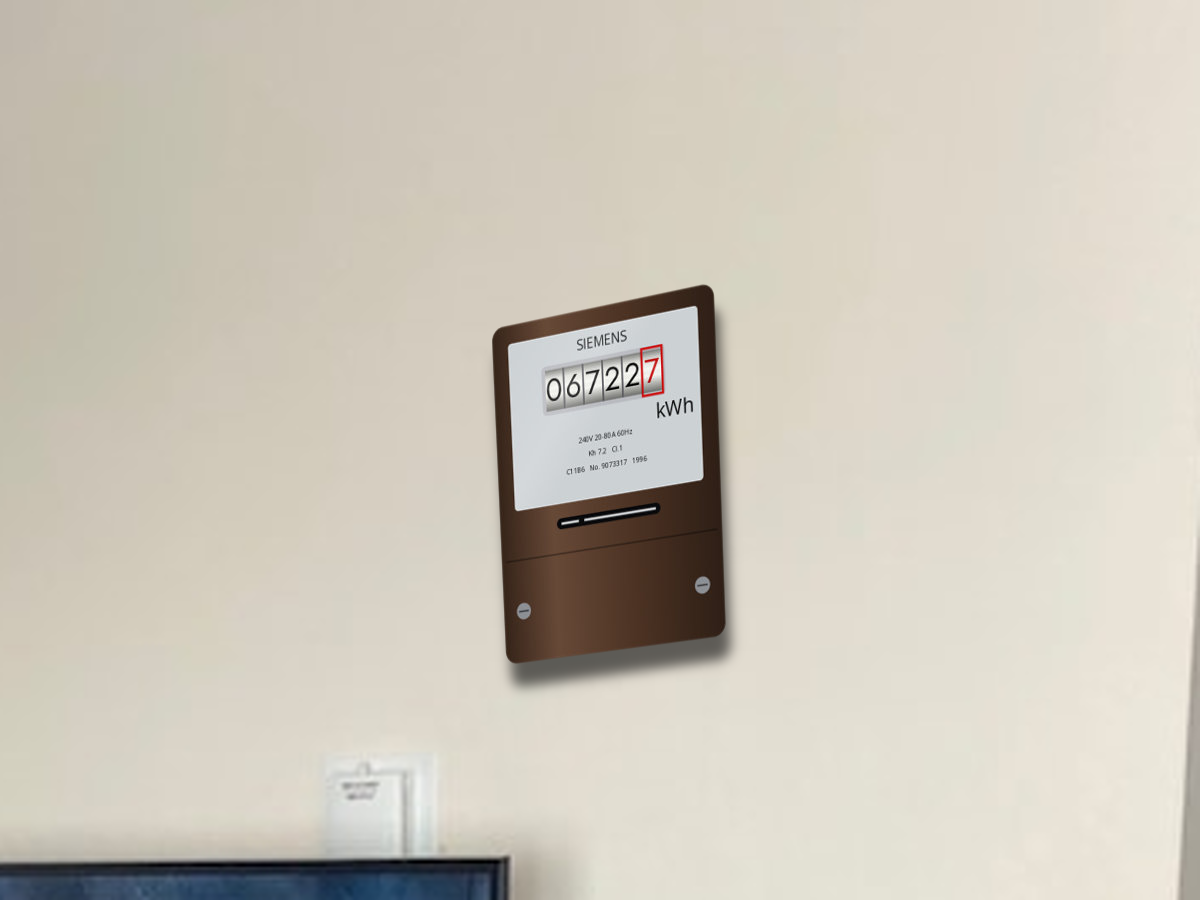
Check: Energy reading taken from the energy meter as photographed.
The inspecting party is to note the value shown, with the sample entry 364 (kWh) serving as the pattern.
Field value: 6722.7 (kWh)
